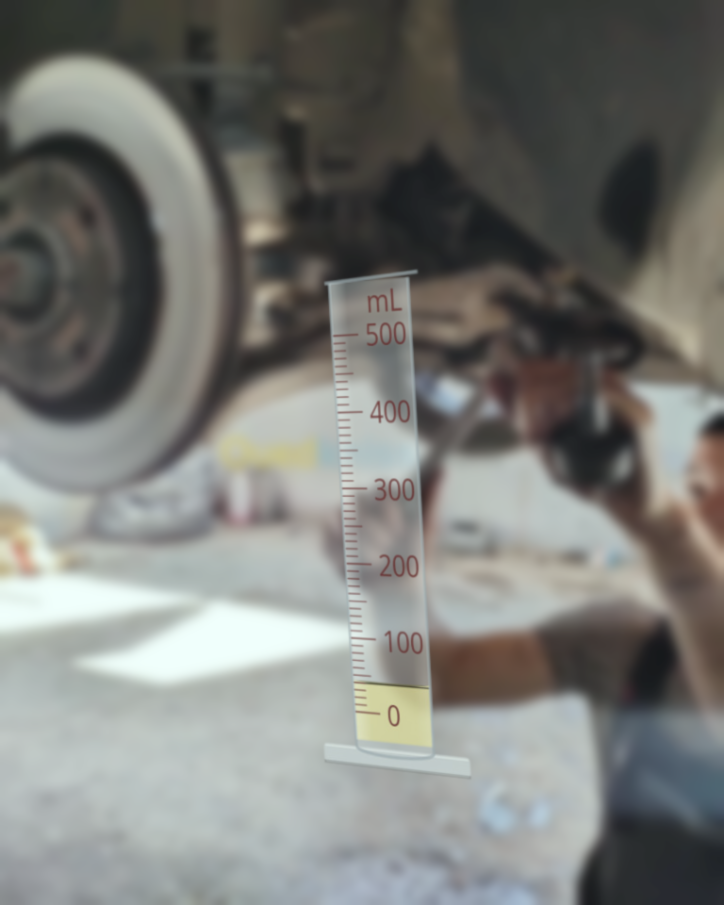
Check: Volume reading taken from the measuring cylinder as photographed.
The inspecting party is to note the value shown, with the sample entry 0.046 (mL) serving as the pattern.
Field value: 40 (mL)
